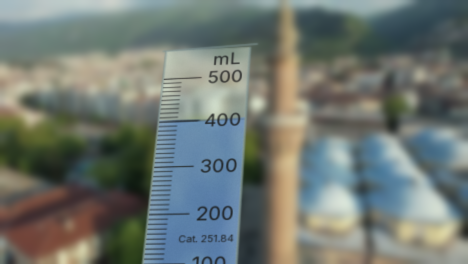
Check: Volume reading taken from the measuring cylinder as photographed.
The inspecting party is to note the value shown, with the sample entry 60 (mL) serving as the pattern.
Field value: 400 (mL)
